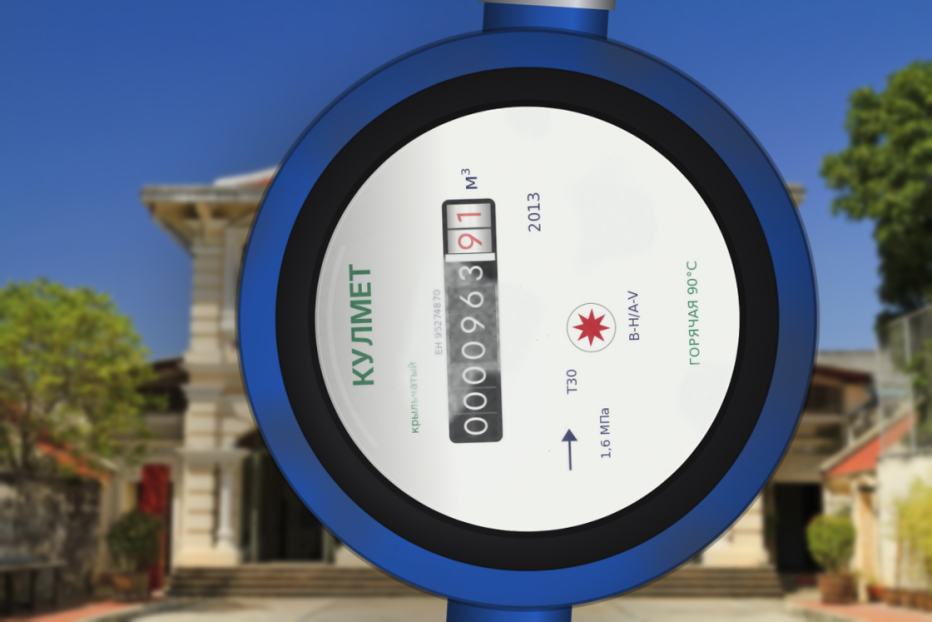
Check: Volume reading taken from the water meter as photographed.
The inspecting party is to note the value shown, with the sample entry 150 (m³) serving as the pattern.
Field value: 963.91 (m³)
